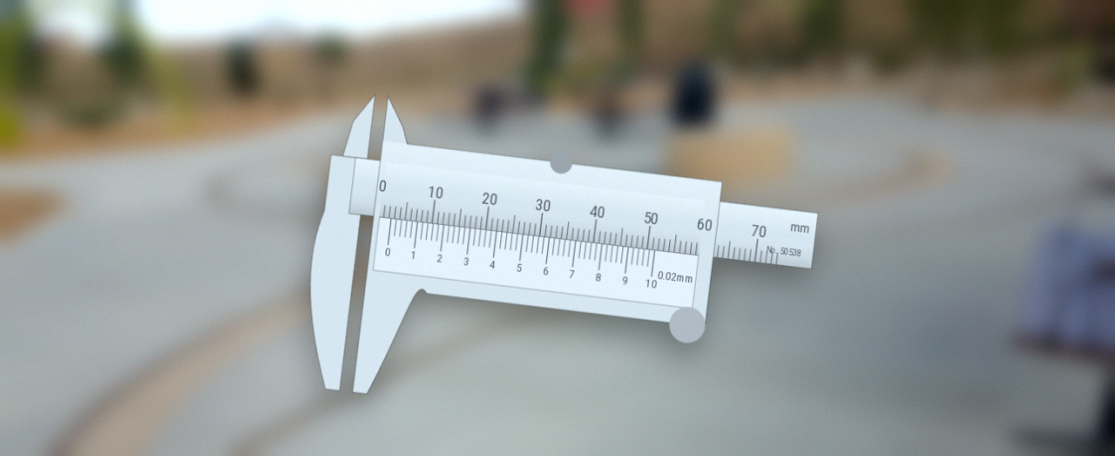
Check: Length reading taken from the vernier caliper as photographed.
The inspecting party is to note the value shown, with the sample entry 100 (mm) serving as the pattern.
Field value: 2.4 (mm)
